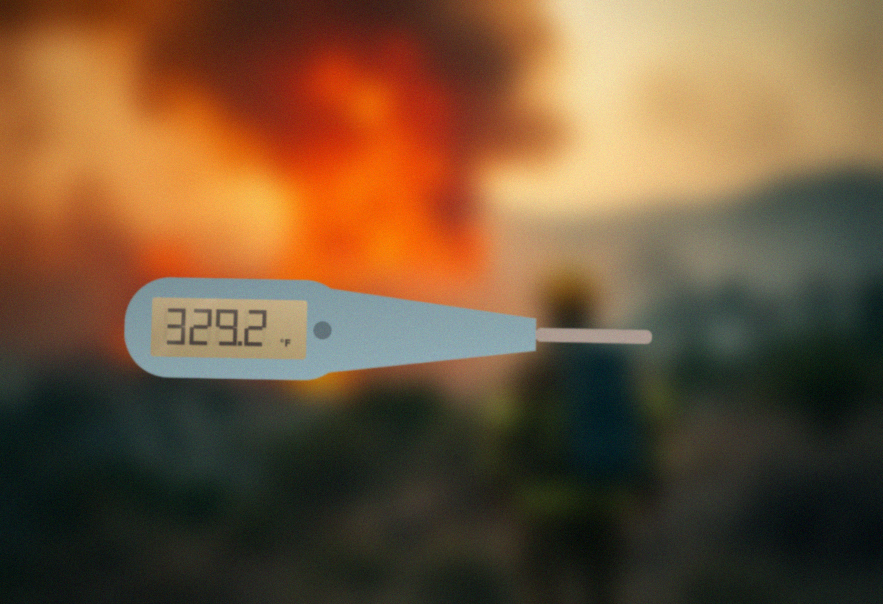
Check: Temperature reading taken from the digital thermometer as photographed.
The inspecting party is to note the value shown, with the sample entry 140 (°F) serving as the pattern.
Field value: 329.2 (°F)
